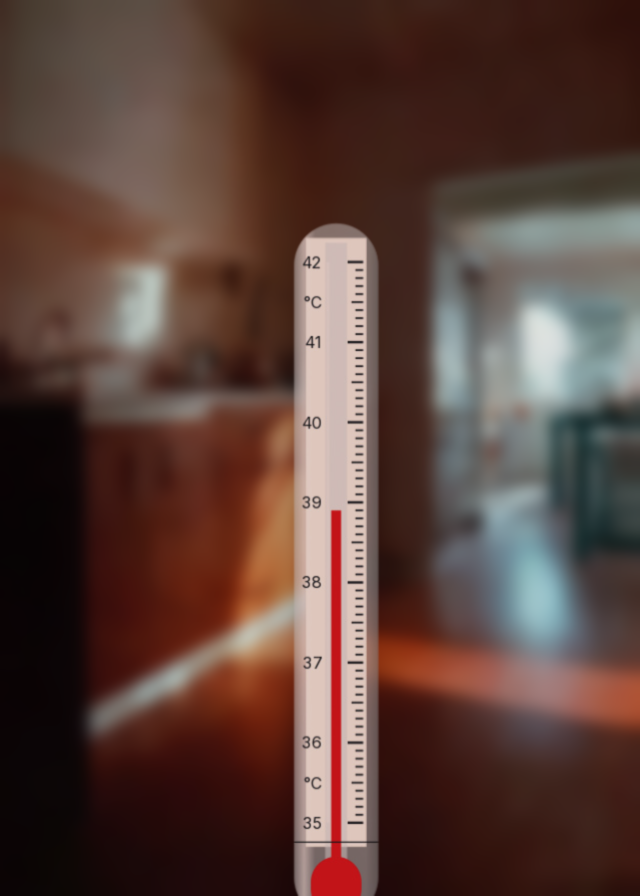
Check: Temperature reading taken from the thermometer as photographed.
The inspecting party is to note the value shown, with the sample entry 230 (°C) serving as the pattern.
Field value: 38.9 (°C)
